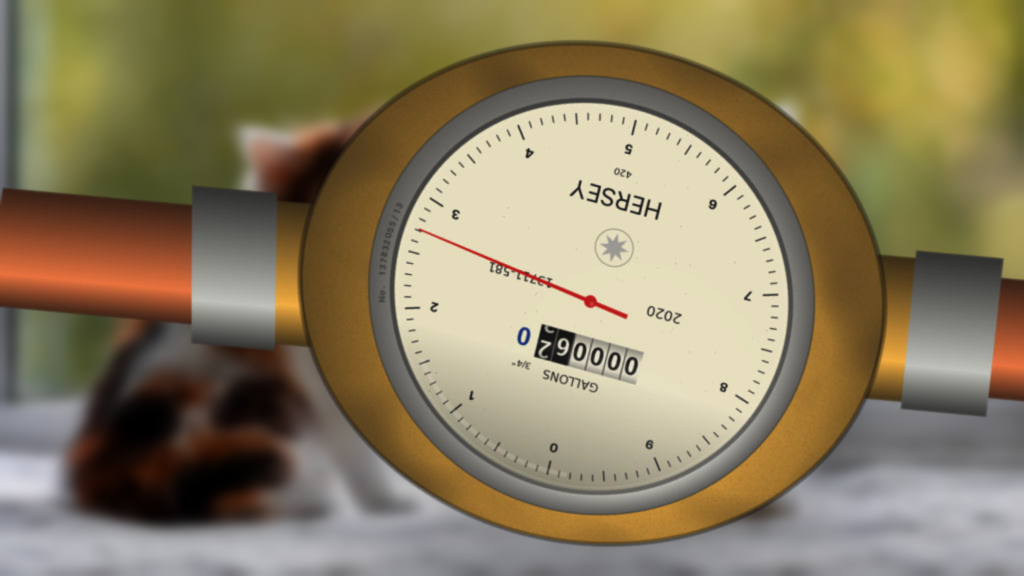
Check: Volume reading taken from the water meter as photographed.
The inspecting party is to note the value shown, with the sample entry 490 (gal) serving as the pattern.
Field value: 622.7 (gal)
